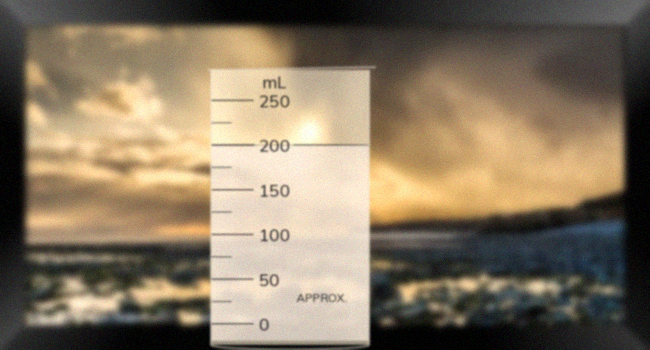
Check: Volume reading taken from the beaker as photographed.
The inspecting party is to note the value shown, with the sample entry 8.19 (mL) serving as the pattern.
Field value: 200 (mL)
